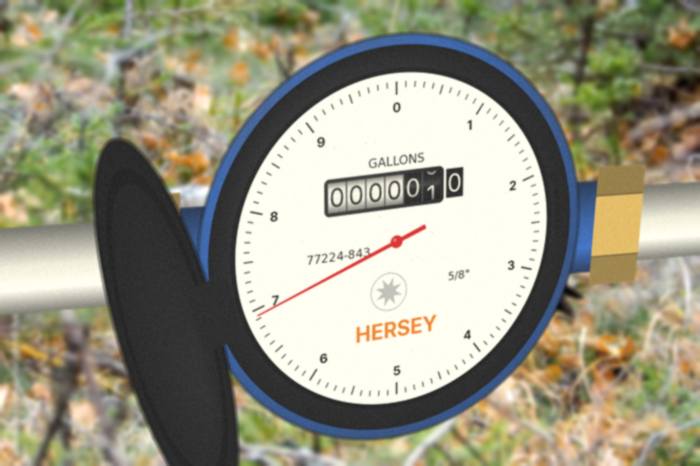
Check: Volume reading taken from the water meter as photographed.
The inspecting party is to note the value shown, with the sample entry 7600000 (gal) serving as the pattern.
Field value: 6.9 (gal)
